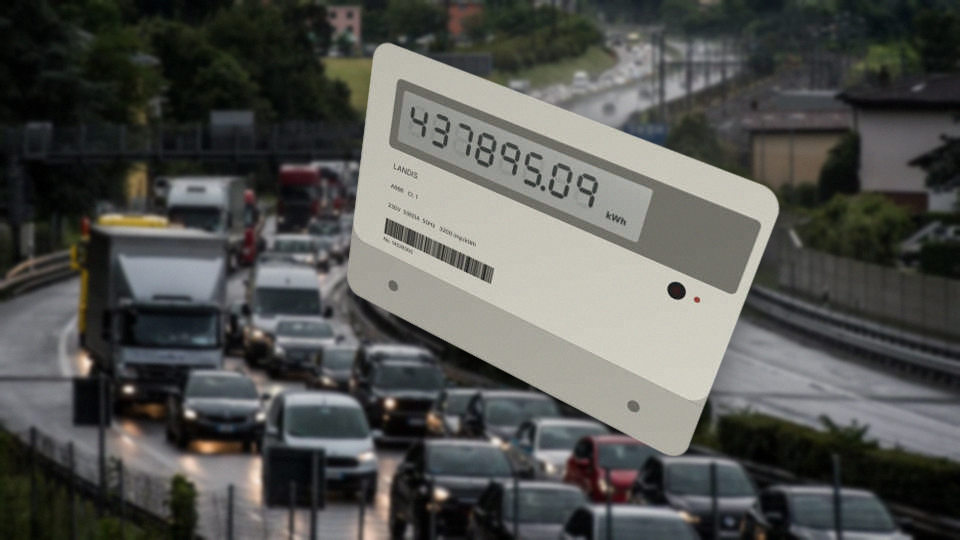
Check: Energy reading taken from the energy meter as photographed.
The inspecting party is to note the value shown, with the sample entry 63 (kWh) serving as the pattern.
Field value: 437895.09 (kWh)
